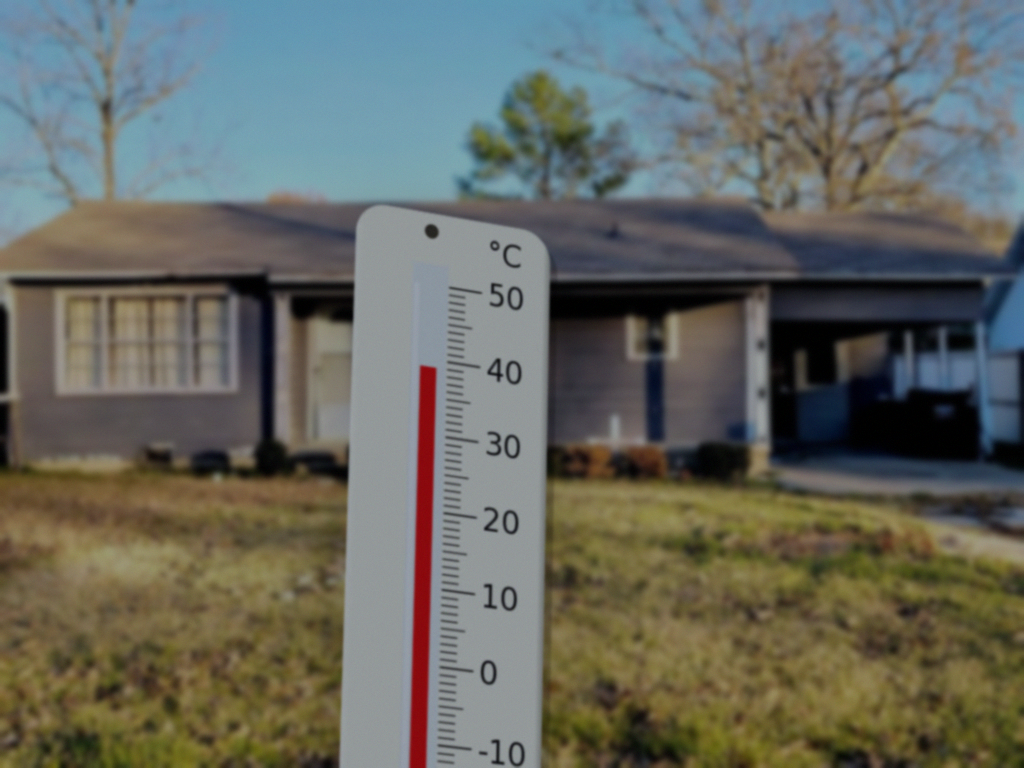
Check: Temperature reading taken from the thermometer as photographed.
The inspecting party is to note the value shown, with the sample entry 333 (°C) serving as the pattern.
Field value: 39 (°C)
